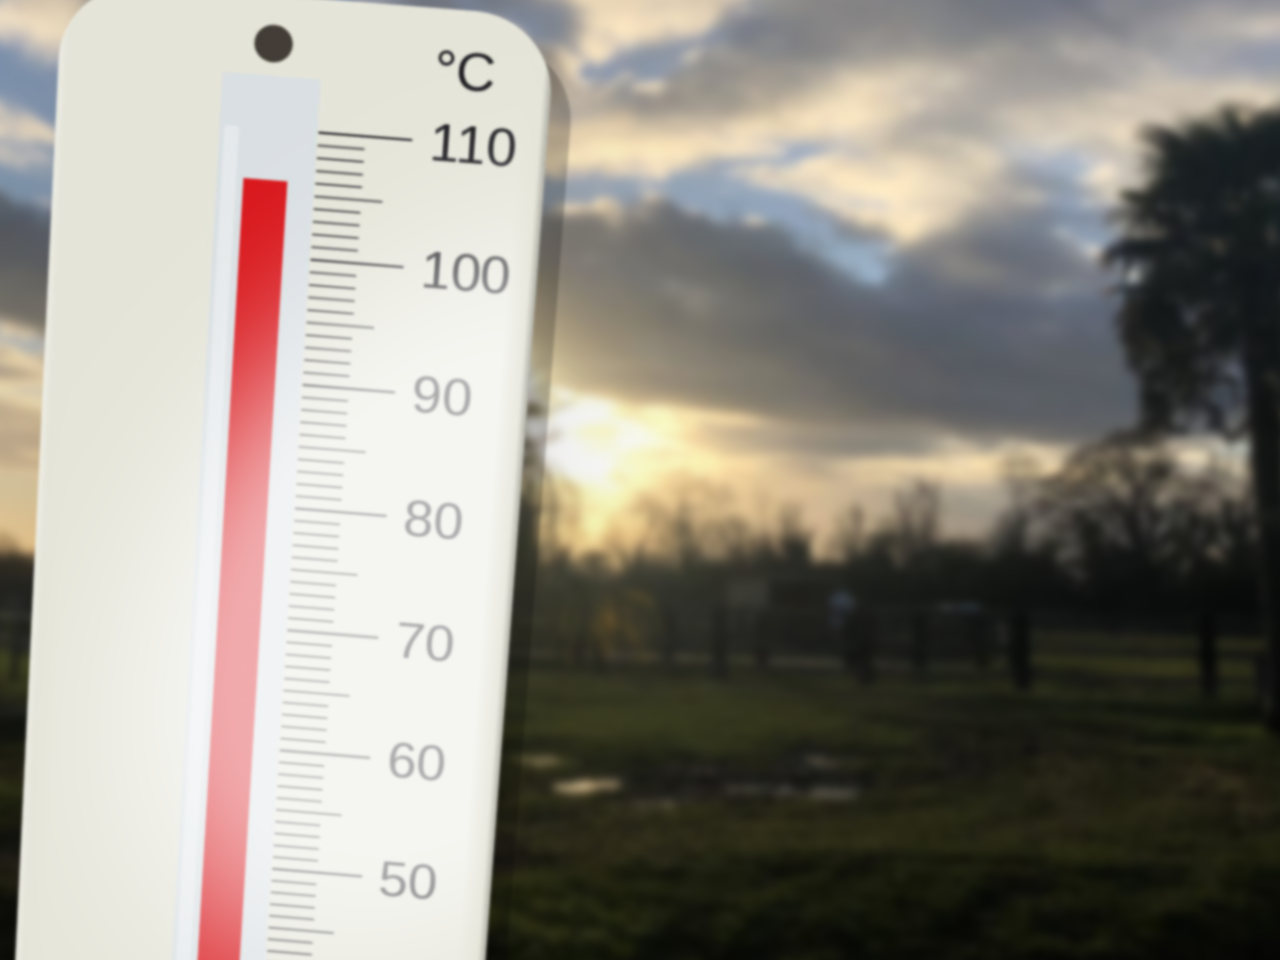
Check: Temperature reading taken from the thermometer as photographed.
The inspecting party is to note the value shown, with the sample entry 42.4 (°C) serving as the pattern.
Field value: 106 (°C)
